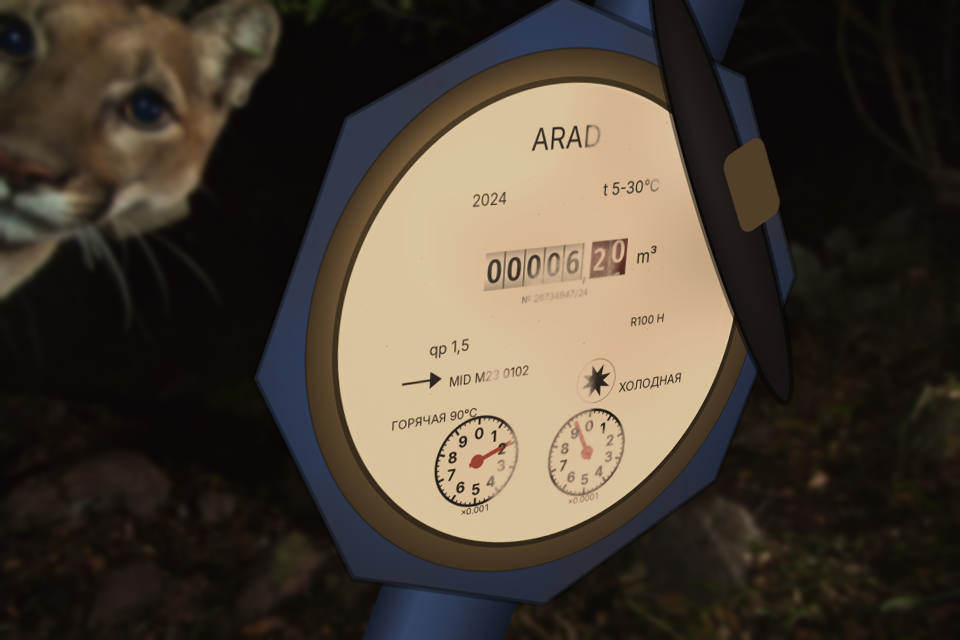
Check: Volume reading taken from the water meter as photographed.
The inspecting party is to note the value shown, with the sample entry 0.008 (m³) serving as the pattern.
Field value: 6.2019 (m³)
